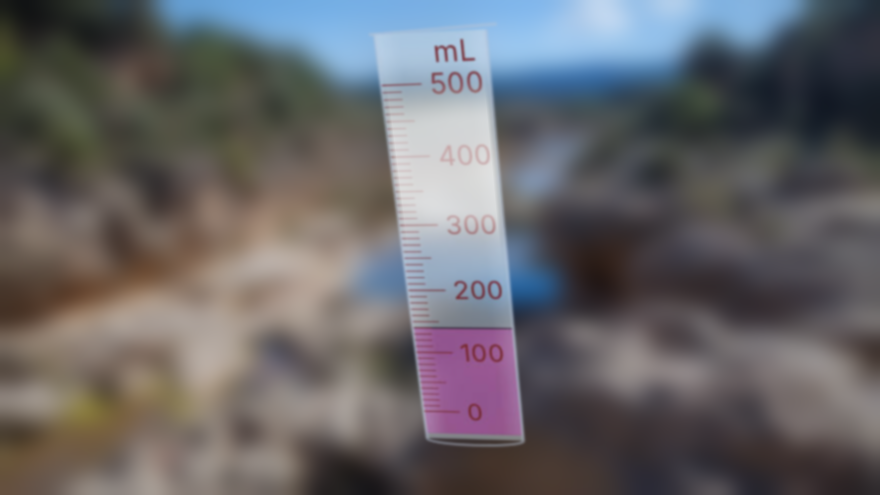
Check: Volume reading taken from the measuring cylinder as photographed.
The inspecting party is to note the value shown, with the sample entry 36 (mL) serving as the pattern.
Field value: 140 (mL)
